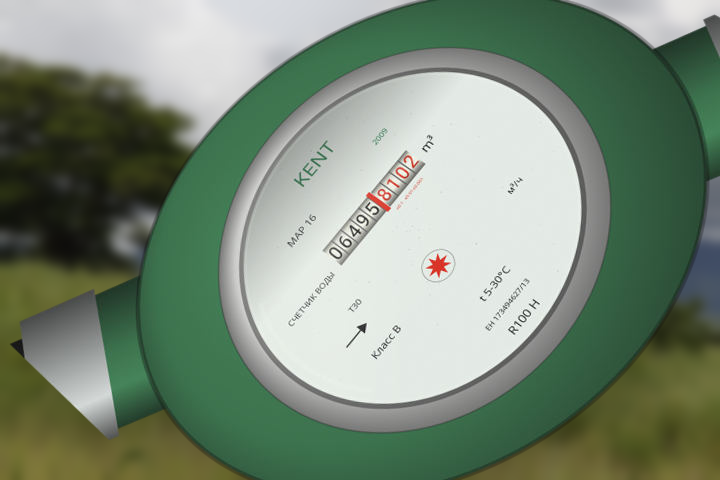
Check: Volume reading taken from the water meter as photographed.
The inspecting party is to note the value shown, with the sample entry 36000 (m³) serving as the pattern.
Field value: 6495.8102 (m³)
